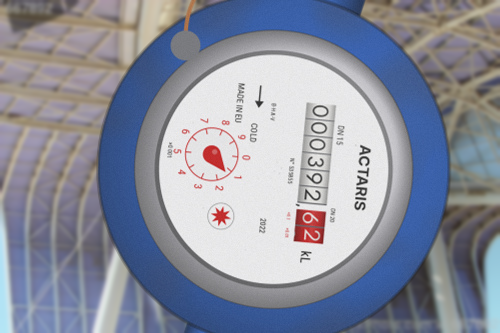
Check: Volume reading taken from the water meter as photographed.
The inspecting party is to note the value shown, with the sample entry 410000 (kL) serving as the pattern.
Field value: 392.621 (kL)
